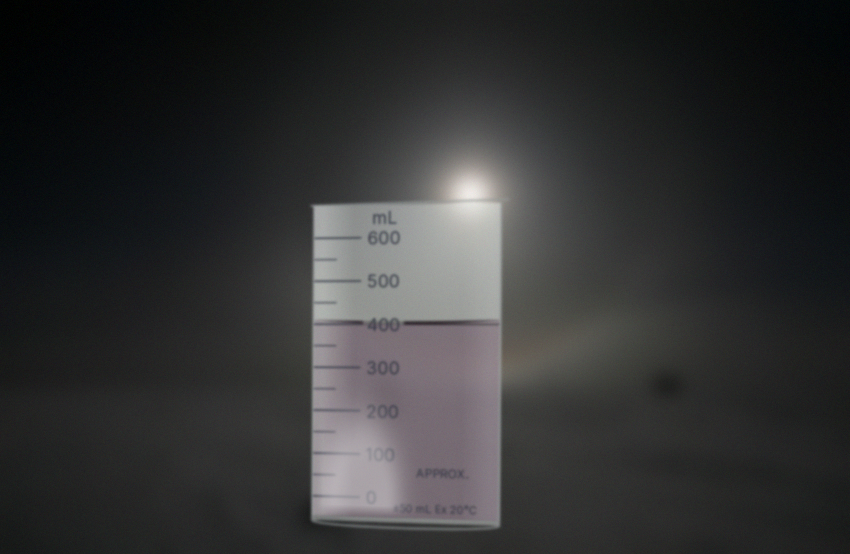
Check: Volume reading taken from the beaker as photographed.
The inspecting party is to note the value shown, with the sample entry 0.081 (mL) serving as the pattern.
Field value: 400 (mL)
